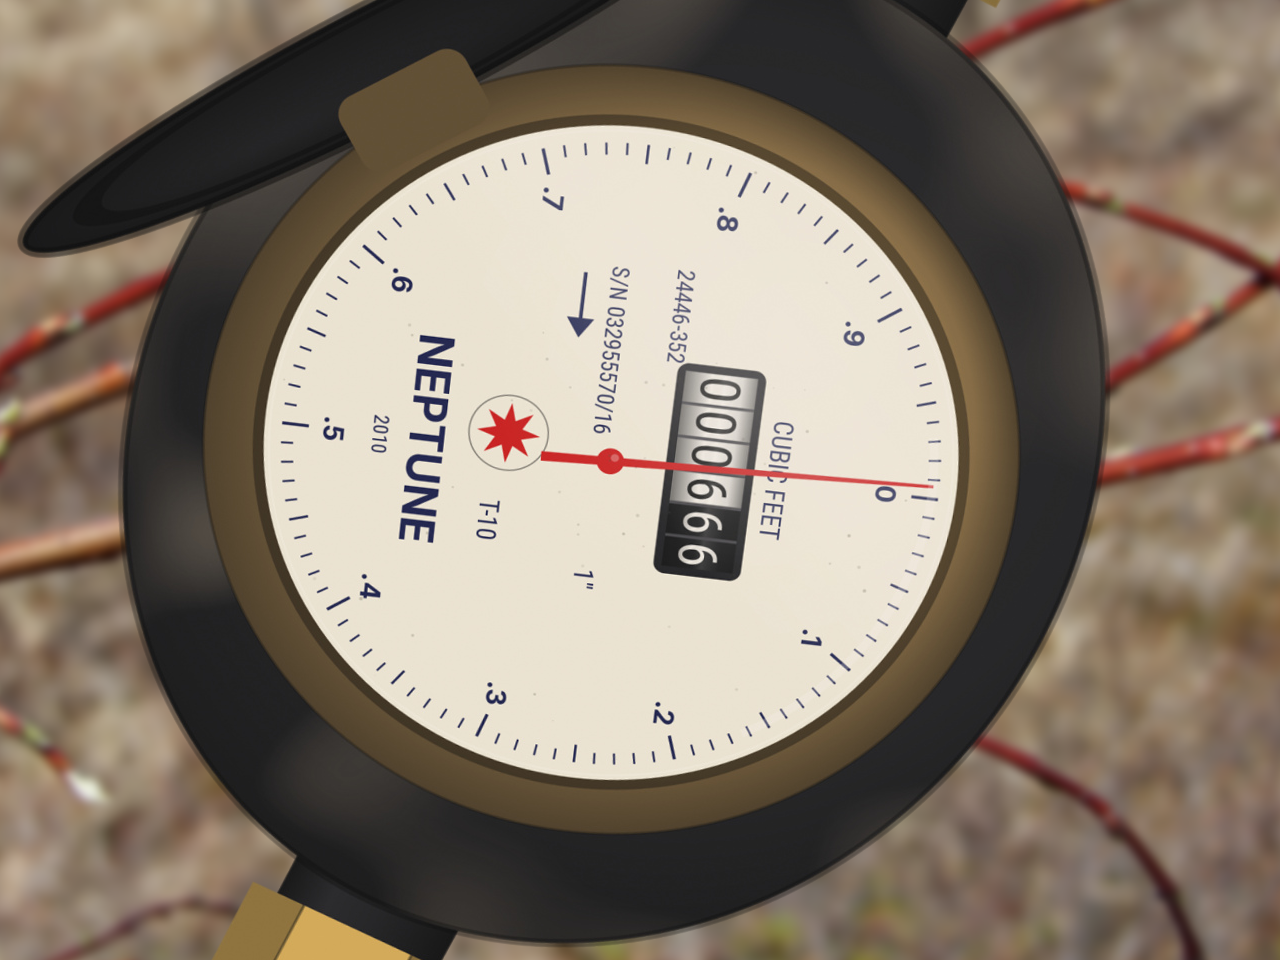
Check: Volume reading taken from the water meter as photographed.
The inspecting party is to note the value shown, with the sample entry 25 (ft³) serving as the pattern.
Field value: 665.99 (ft³)
